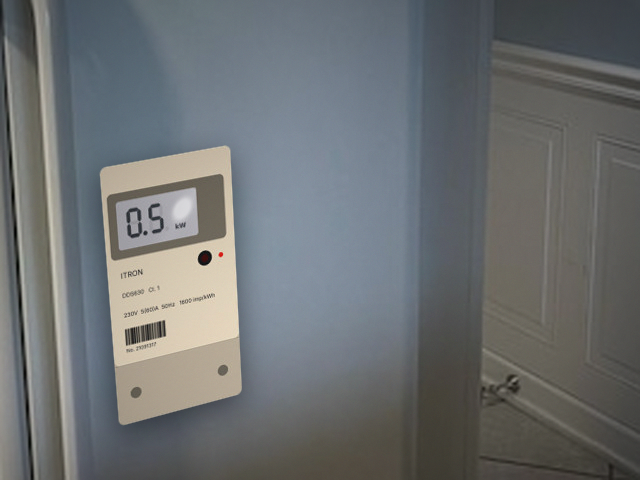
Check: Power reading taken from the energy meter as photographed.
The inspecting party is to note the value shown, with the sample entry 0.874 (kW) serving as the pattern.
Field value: 0.5 (kW)
